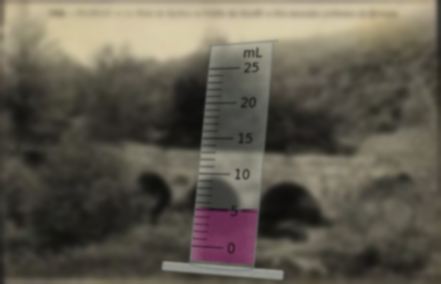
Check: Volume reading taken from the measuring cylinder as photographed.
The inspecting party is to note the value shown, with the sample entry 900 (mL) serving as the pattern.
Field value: 5 (mL)
